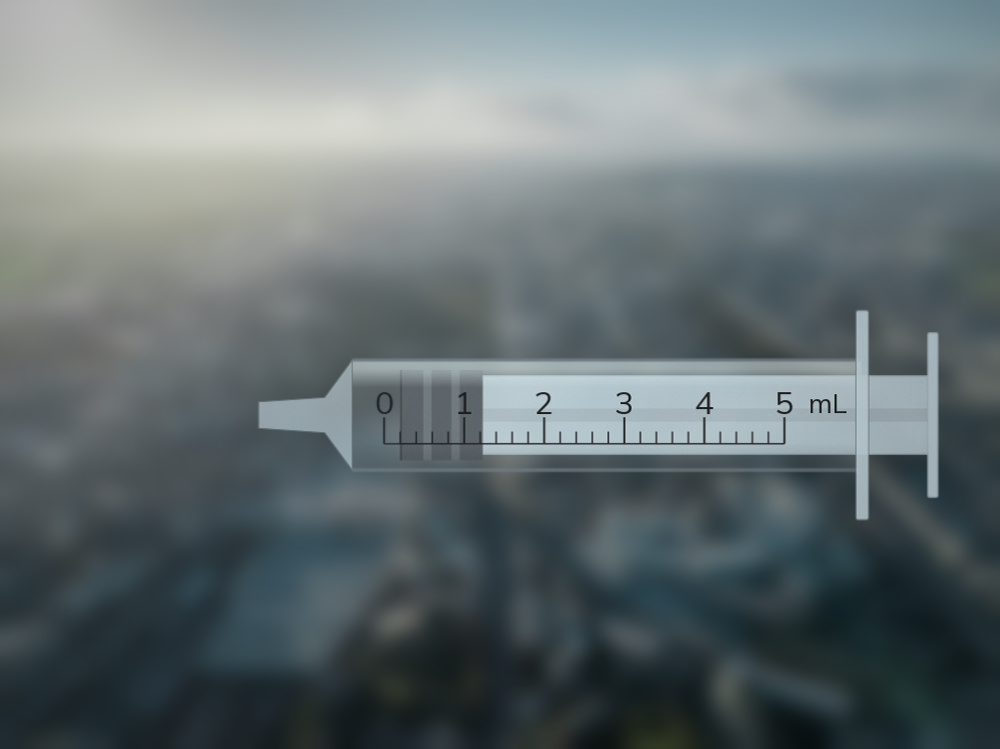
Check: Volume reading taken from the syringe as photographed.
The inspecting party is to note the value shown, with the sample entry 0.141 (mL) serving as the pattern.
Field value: 0.2 (mL)
